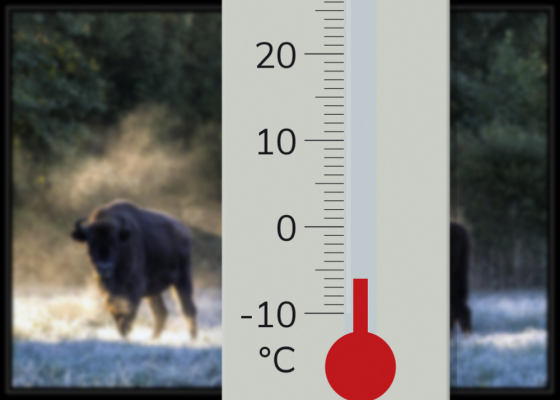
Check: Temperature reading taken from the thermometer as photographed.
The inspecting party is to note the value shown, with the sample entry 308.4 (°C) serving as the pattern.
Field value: -6 (°C)
